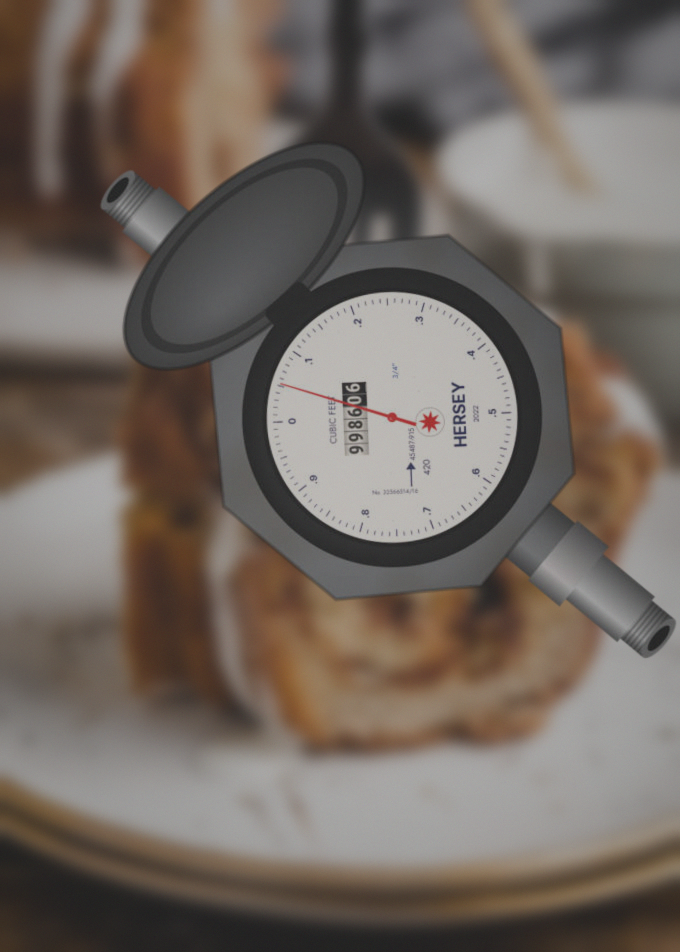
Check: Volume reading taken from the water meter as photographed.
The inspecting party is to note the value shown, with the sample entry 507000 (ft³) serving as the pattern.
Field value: 998606.05 (ft³)
